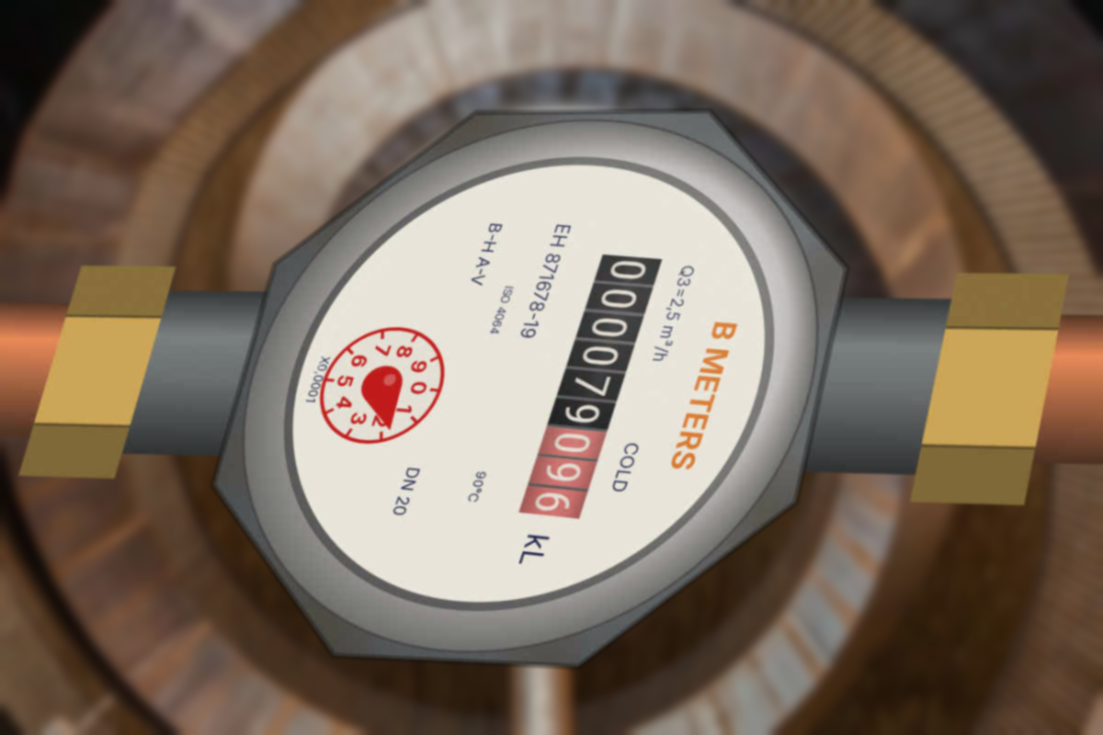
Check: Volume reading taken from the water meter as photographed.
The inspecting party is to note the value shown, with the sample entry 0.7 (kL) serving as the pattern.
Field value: 79.0961 (kL)
